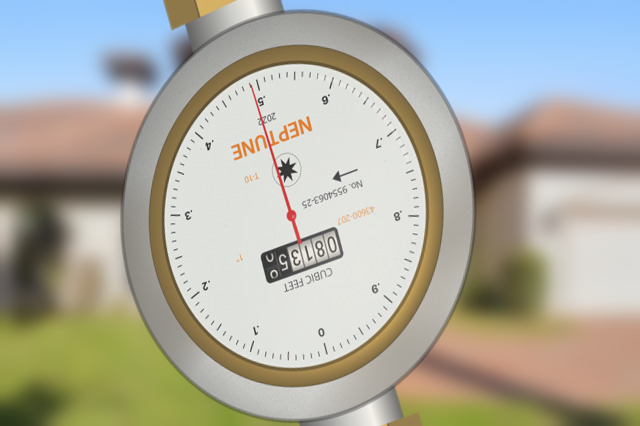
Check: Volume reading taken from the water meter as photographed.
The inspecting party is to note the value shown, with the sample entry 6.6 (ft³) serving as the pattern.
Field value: 81358.49 (ft³)
